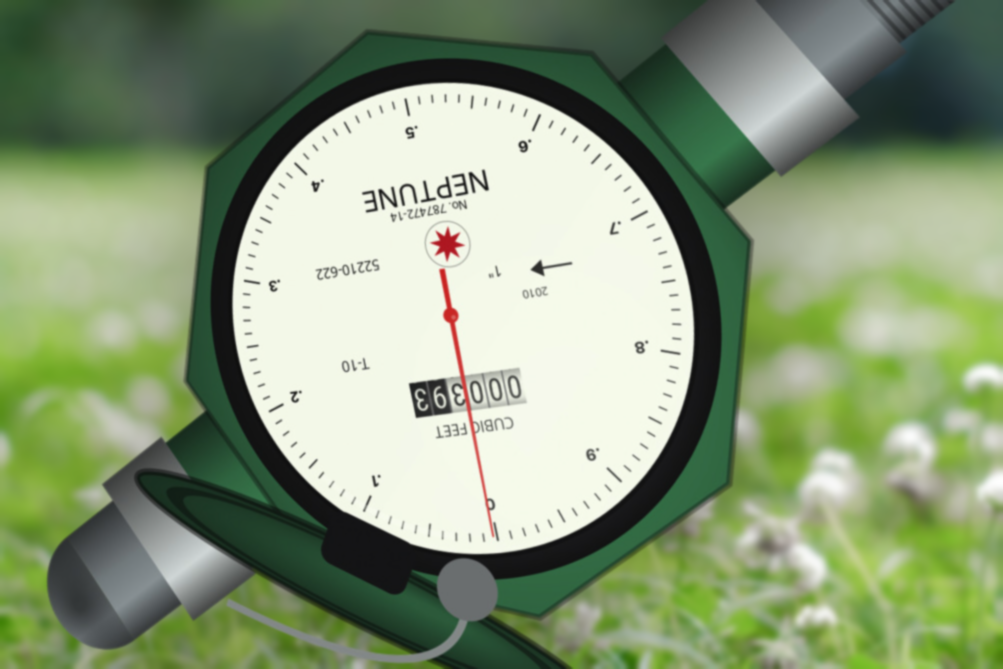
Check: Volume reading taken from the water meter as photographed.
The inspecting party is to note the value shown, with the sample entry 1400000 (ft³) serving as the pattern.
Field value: 393.00 (ft³)
